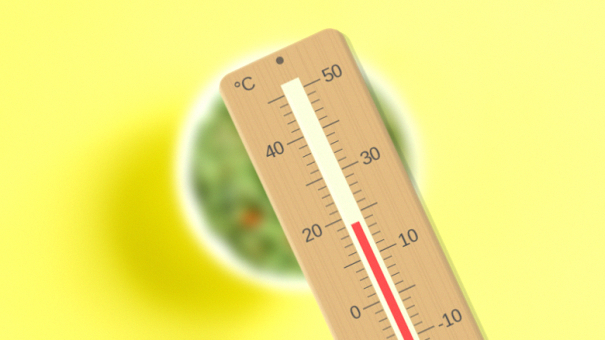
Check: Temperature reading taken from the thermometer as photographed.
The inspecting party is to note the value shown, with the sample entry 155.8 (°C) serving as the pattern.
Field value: 18 (°C)
